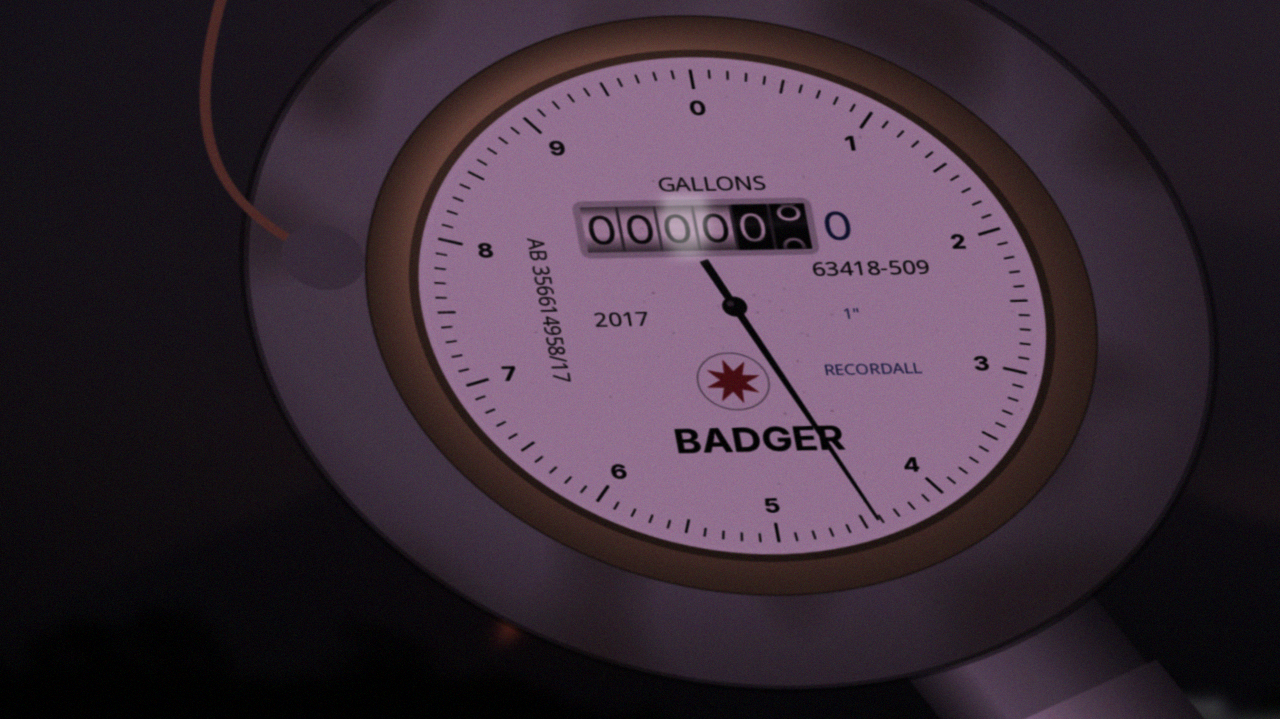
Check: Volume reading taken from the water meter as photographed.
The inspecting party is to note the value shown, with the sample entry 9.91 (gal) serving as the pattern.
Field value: 84.4 (gal)
